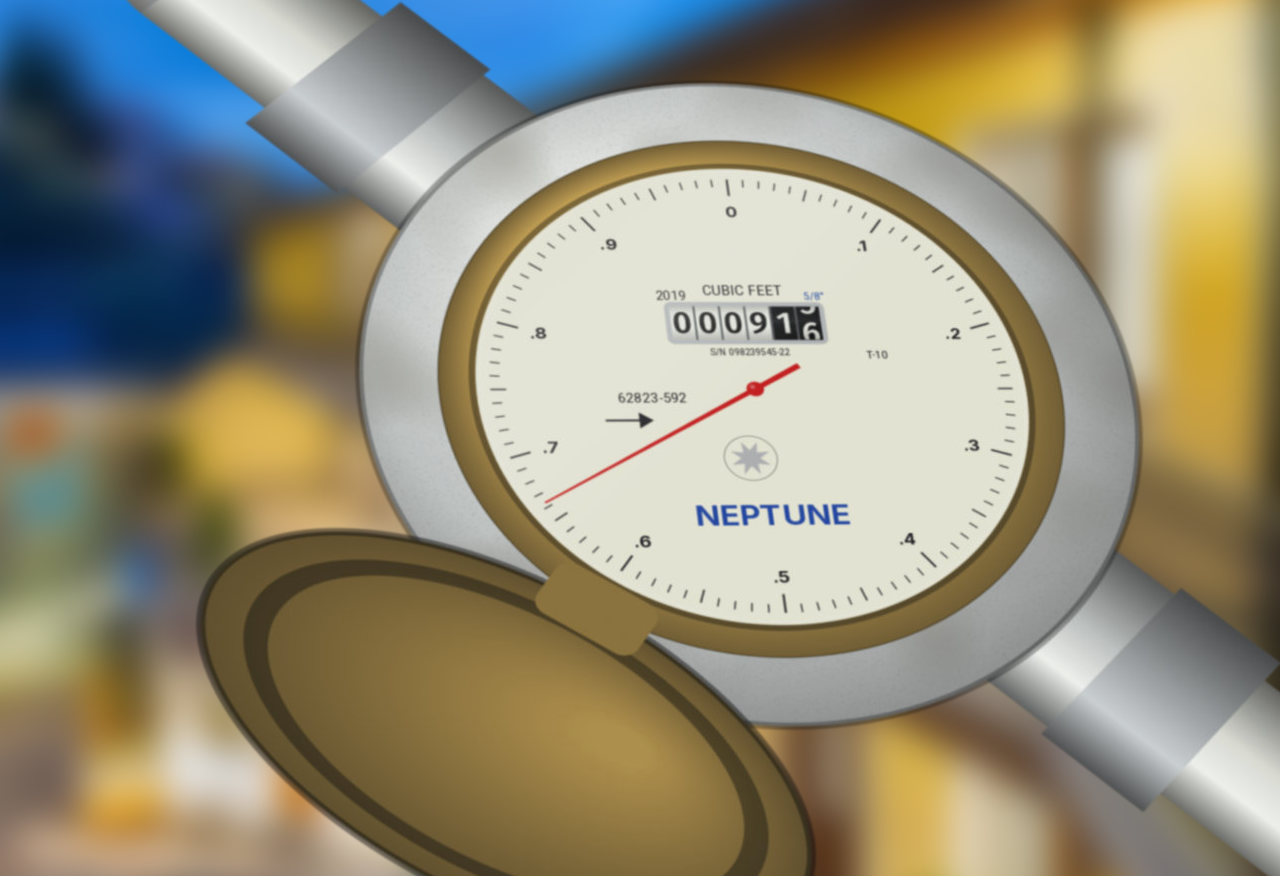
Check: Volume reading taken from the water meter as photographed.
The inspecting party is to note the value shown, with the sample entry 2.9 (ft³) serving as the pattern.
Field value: 915.66 (ft³)
